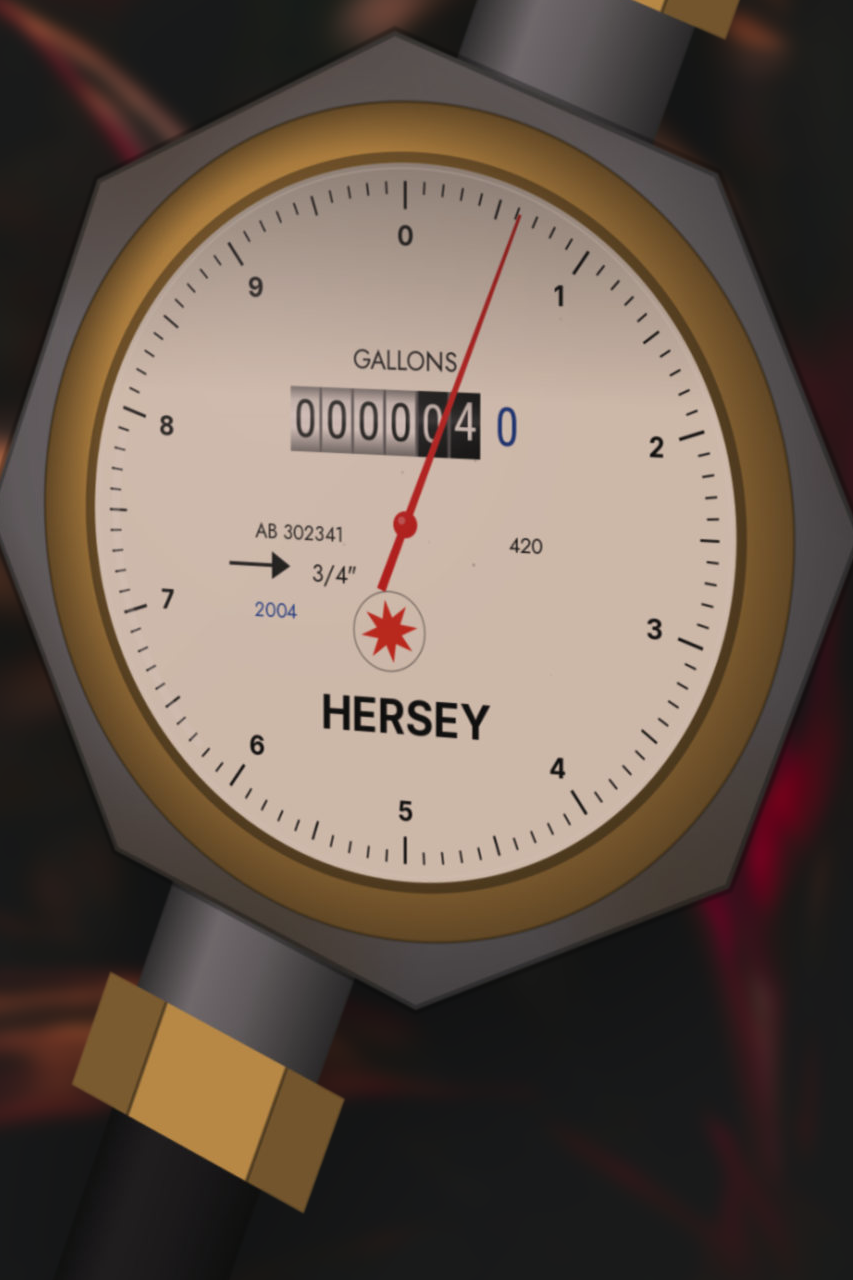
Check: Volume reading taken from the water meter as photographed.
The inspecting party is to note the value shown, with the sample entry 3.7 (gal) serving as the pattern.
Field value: 40.6 (gal)
